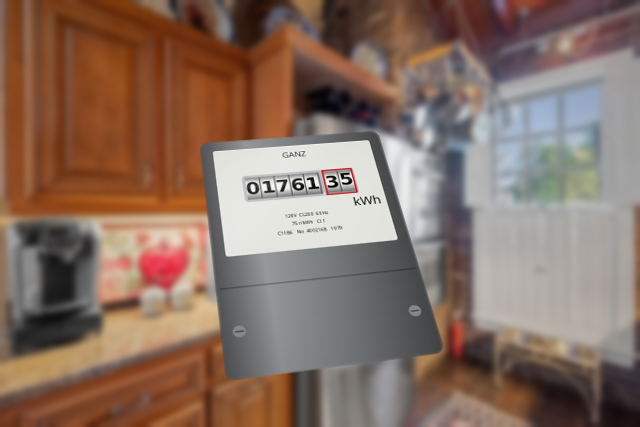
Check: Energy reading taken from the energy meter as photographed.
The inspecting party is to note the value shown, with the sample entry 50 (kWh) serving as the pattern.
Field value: 1761.35 (kWh)
